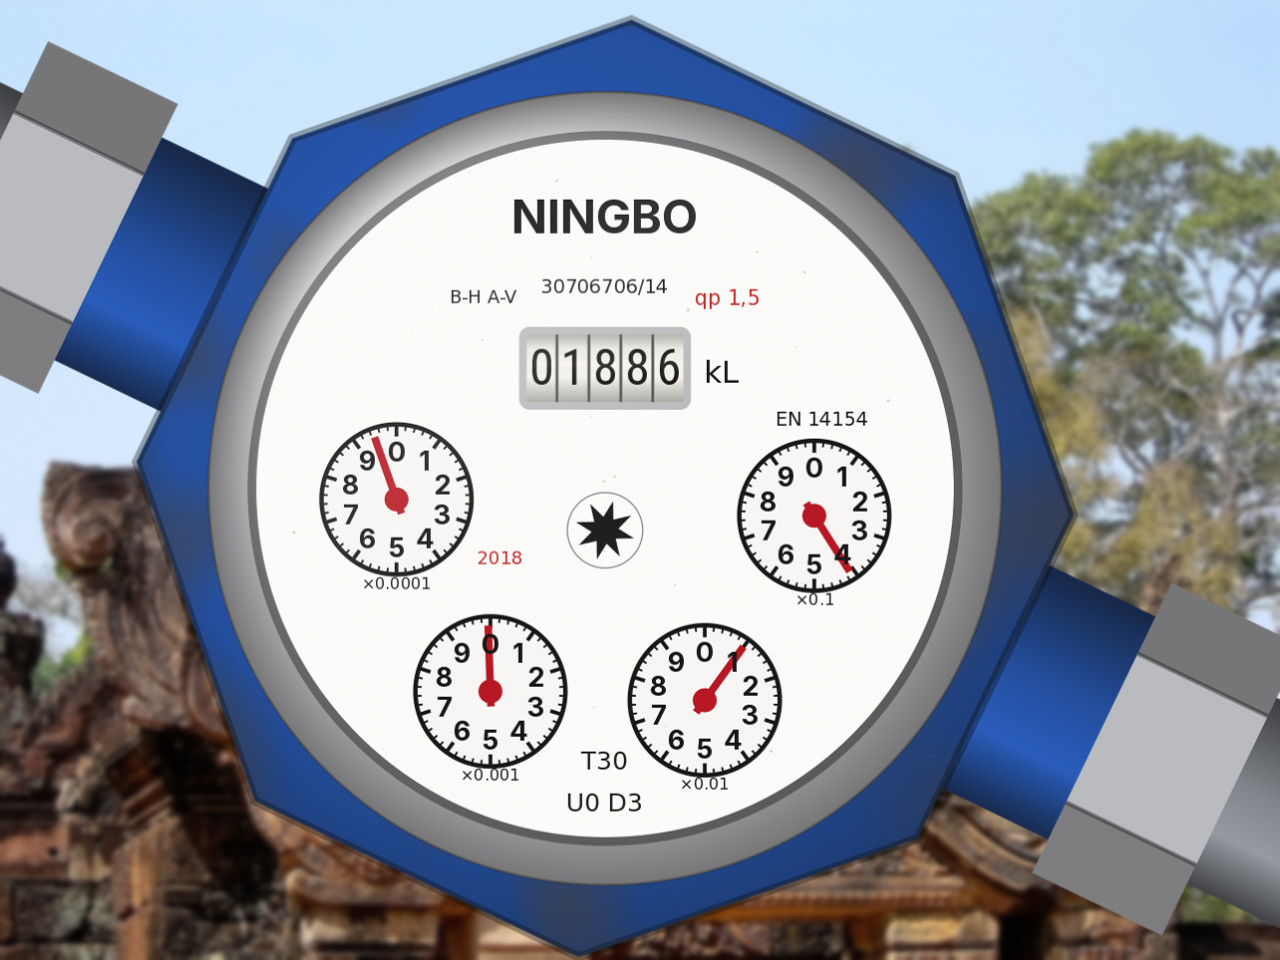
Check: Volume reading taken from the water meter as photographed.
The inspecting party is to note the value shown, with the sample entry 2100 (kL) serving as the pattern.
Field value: 1886.4099 (kL)
